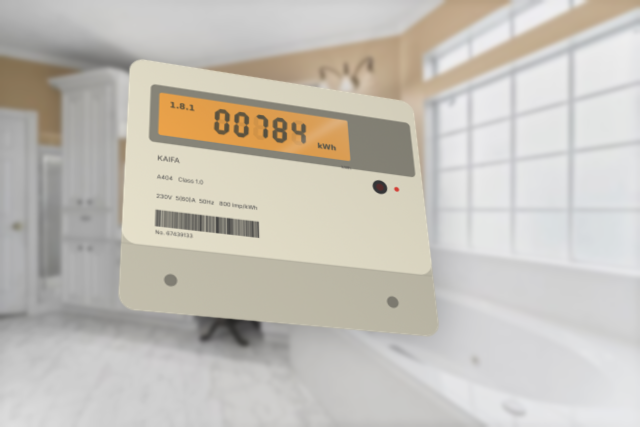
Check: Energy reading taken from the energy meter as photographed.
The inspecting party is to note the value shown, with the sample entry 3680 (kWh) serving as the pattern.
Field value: 784 (kWh)
